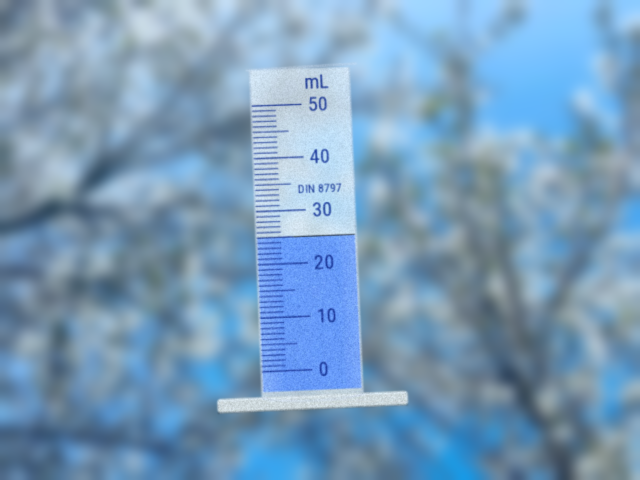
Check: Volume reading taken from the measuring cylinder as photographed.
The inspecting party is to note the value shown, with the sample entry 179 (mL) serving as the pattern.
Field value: 25 (mL)
